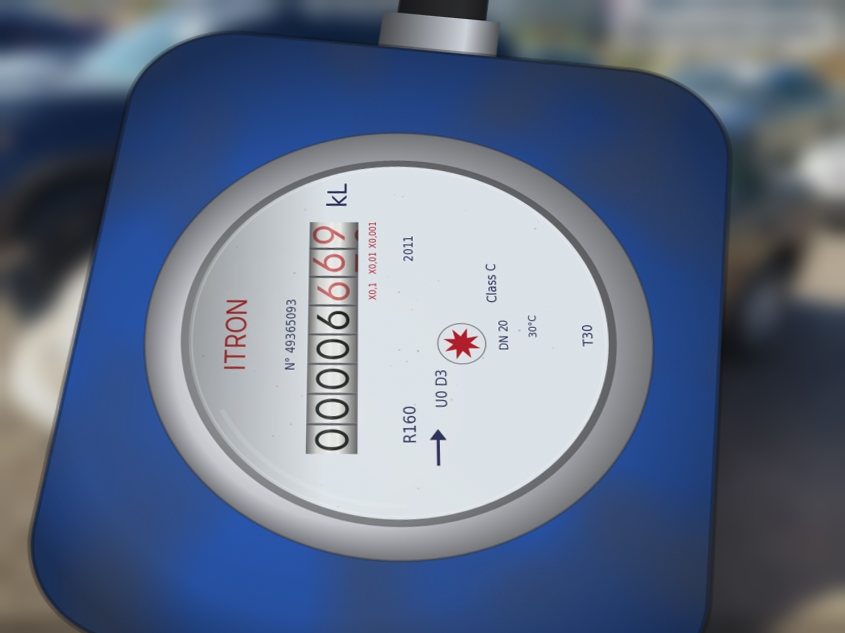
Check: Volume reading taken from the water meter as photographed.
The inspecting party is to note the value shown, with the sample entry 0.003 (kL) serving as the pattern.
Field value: 6.669 (kL)
